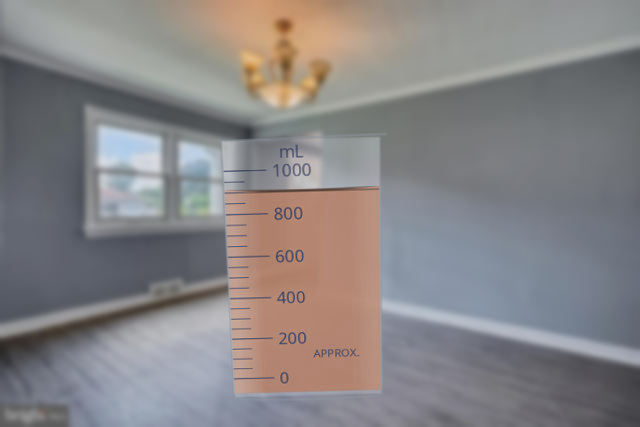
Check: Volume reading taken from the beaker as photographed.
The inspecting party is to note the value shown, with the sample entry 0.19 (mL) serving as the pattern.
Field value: 900 (mL)
